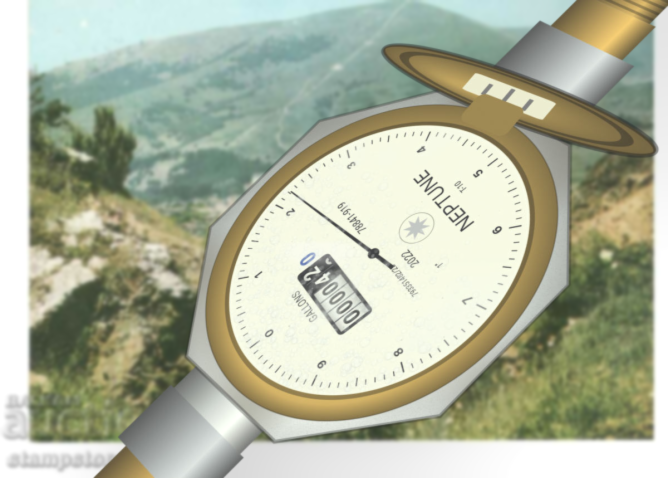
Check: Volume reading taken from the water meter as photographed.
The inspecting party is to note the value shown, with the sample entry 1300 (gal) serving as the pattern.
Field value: 422.2 (gal)
